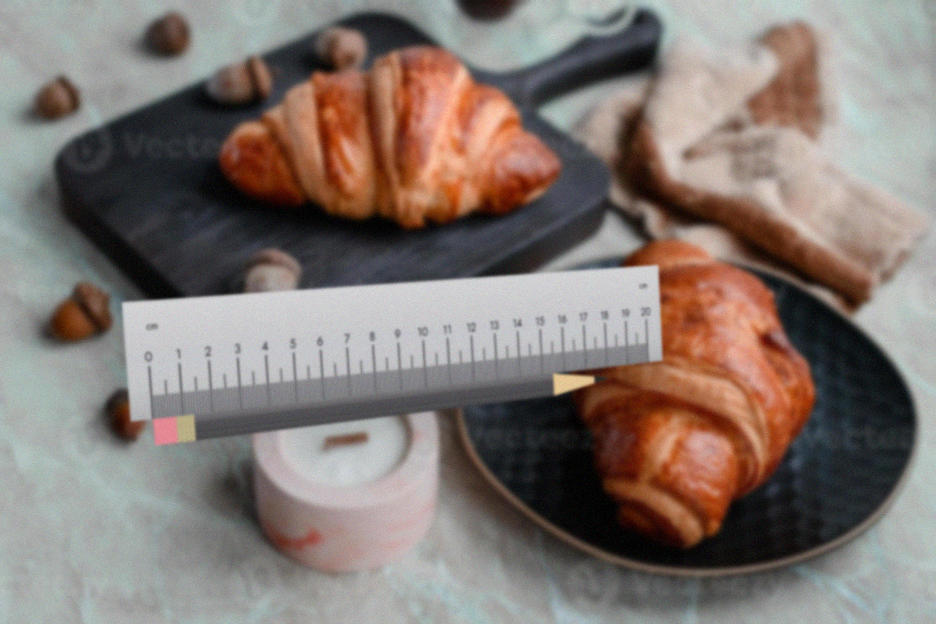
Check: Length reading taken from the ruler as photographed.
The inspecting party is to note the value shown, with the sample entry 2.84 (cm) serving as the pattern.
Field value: 18 (cm)
